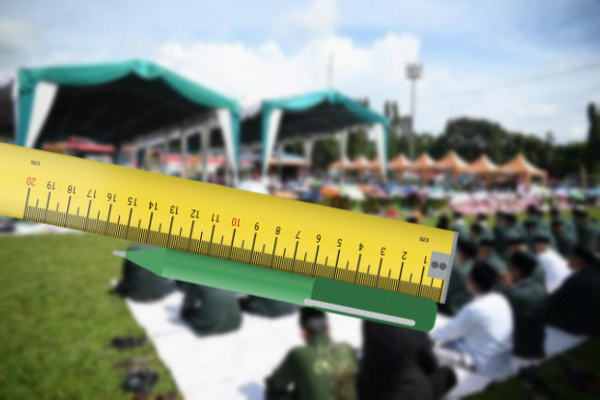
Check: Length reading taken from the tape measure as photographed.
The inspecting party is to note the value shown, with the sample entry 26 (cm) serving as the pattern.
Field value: 15.5 (cm)
